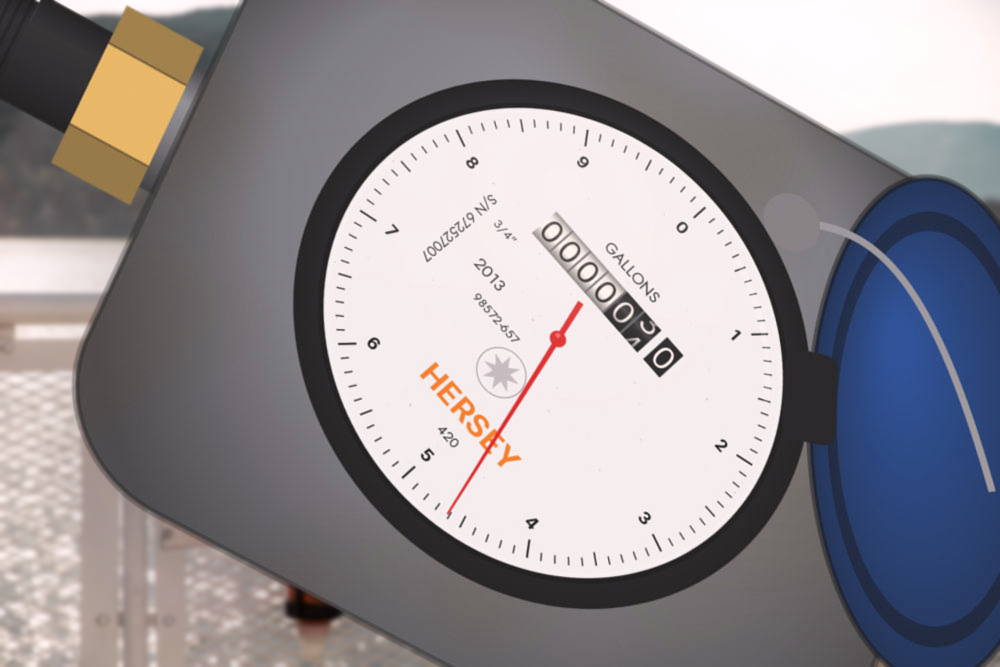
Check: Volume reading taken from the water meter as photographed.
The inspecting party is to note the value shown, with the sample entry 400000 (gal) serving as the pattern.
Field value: 34.6 (gal)
